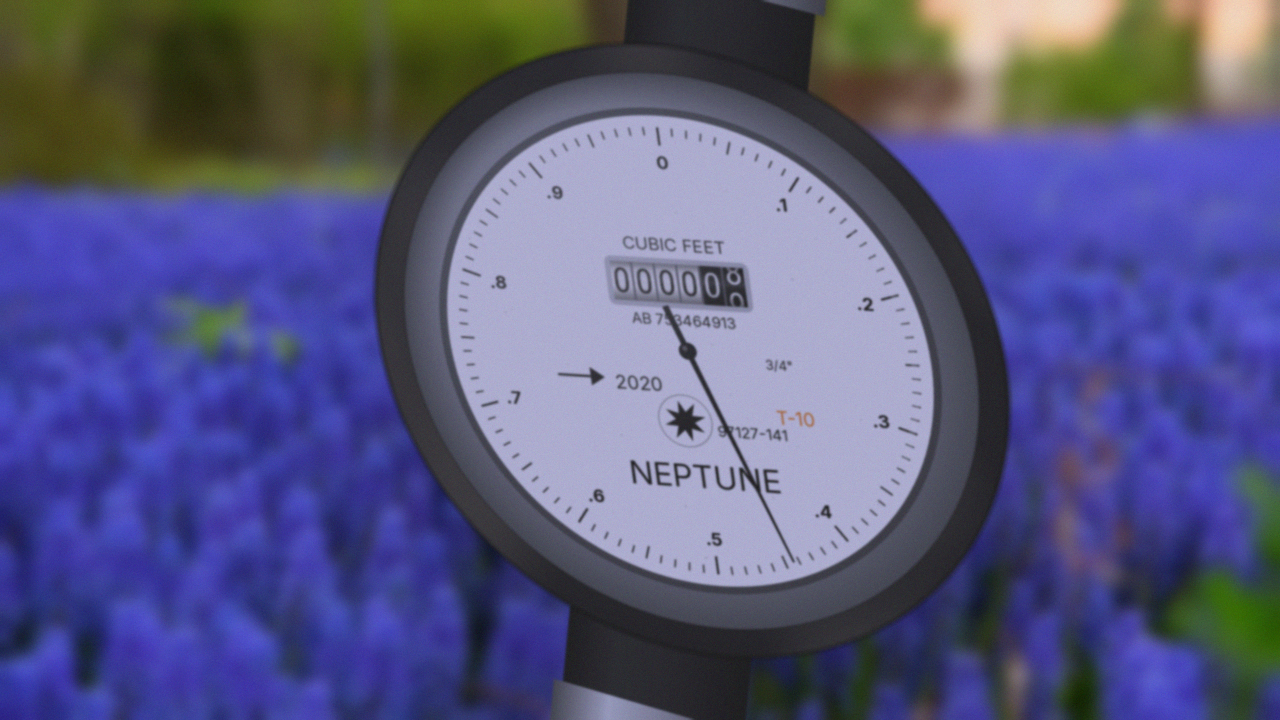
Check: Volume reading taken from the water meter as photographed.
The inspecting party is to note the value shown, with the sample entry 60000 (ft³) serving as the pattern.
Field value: 8.44 (ft³)
